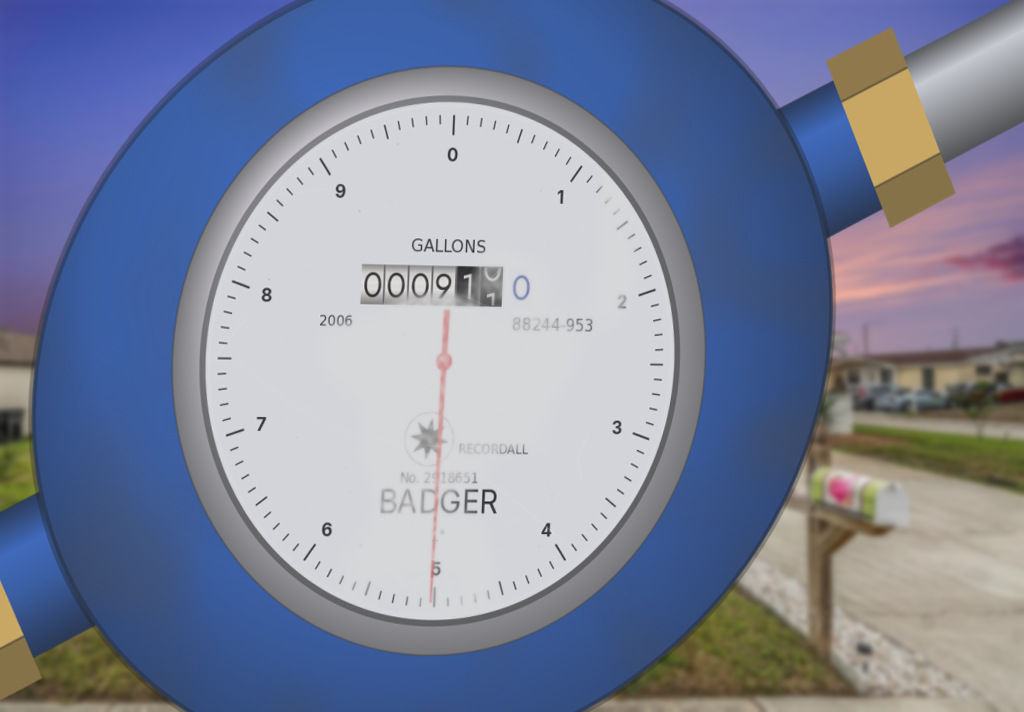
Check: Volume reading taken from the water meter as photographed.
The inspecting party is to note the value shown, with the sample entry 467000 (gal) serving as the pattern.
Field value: 9105.0 (gal)
